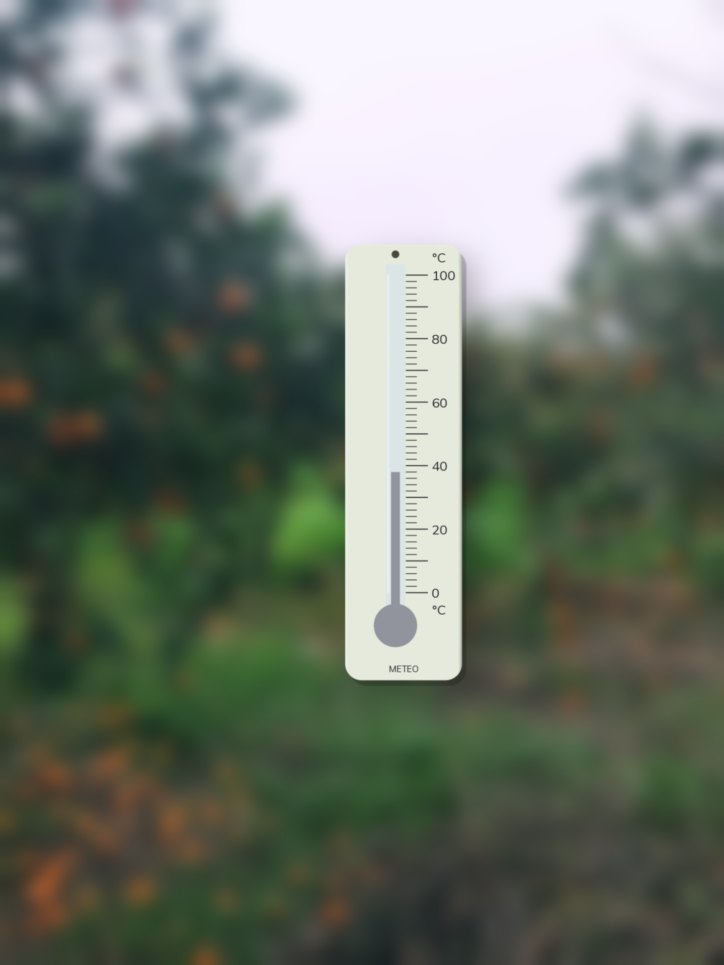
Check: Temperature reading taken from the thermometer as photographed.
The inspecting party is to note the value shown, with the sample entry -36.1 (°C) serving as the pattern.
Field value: 38 (°C)
